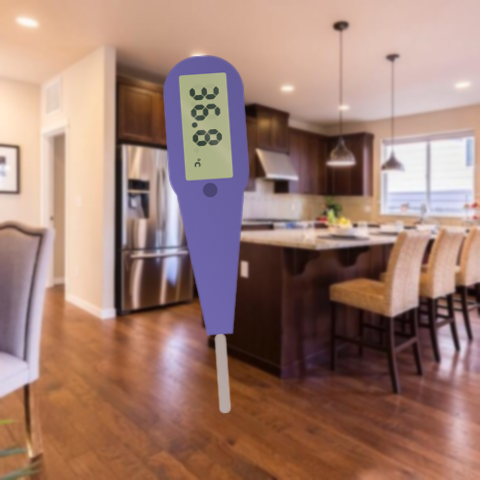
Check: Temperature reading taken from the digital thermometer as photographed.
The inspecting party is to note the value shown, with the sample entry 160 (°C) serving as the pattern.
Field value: 36.8 (°C)
